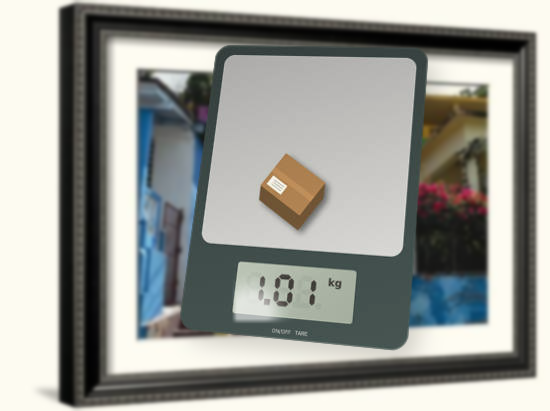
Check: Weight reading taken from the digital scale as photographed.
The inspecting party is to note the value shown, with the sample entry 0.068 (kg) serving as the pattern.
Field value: 1.01 (kg)
